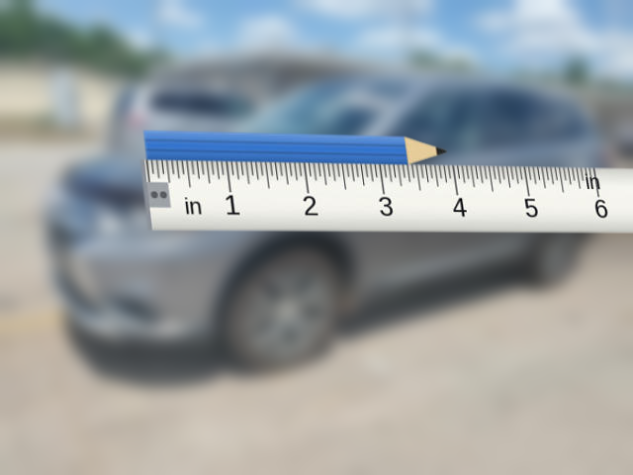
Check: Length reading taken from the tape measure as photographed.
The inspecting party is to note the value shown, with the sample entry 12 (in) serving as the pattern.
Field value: 3.9375 (in)
